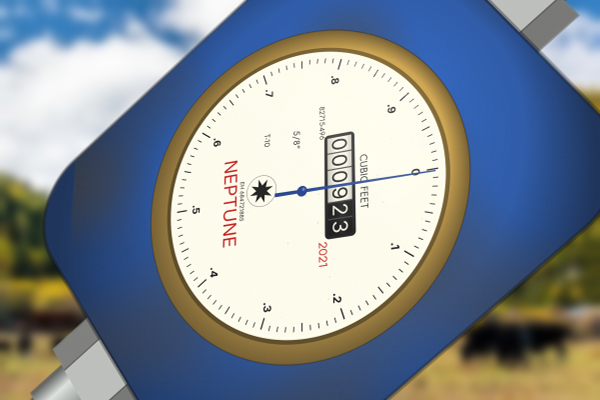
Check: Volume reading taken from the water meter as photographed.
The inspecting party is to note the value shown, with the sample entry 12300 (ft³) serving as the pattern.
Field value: 923.00 (ft³)
